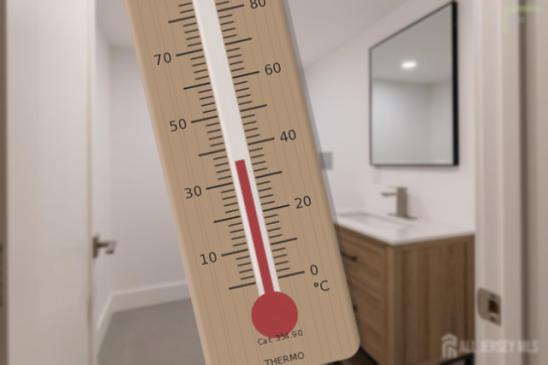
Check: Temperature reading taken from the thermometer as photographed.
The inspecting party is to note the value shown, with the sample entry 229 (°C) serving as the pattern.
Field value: 36 (°C)
